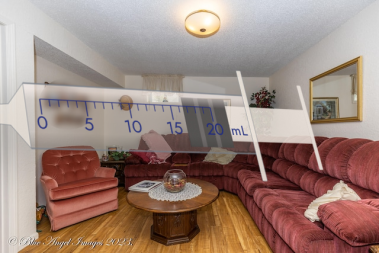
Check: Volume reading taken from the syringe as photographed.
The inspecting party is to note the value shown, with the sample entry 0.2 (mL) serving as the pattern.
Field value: 16.5 (mL)
